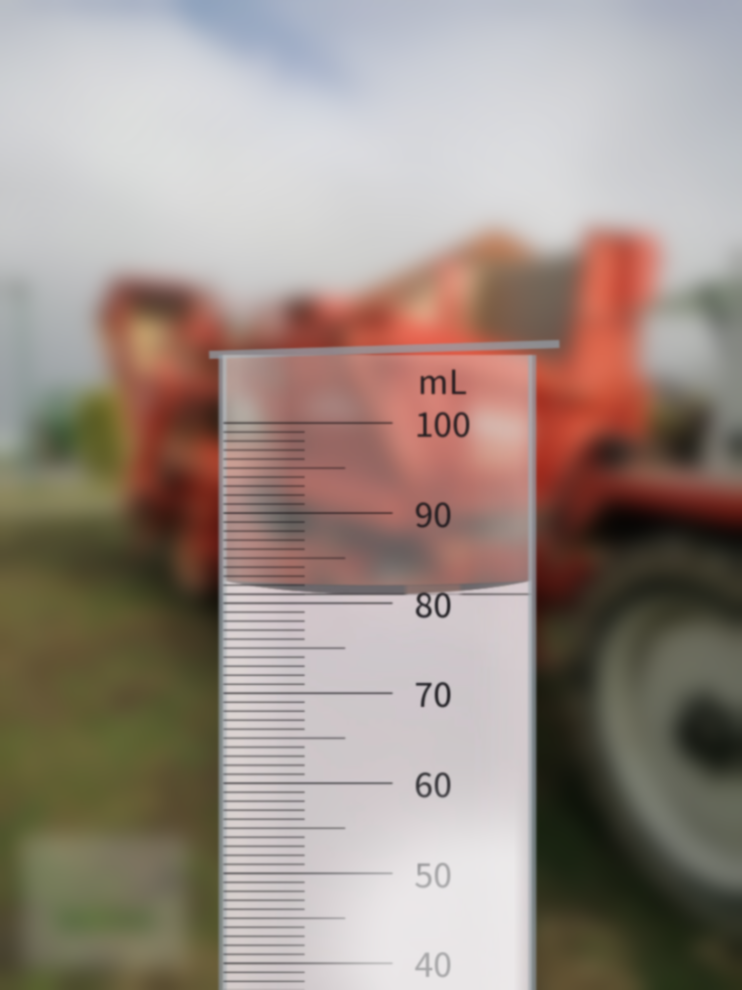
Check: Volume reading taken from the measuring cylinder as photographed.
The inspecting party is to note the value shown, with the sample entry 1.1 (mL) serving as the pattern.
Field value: 81 (mL)
